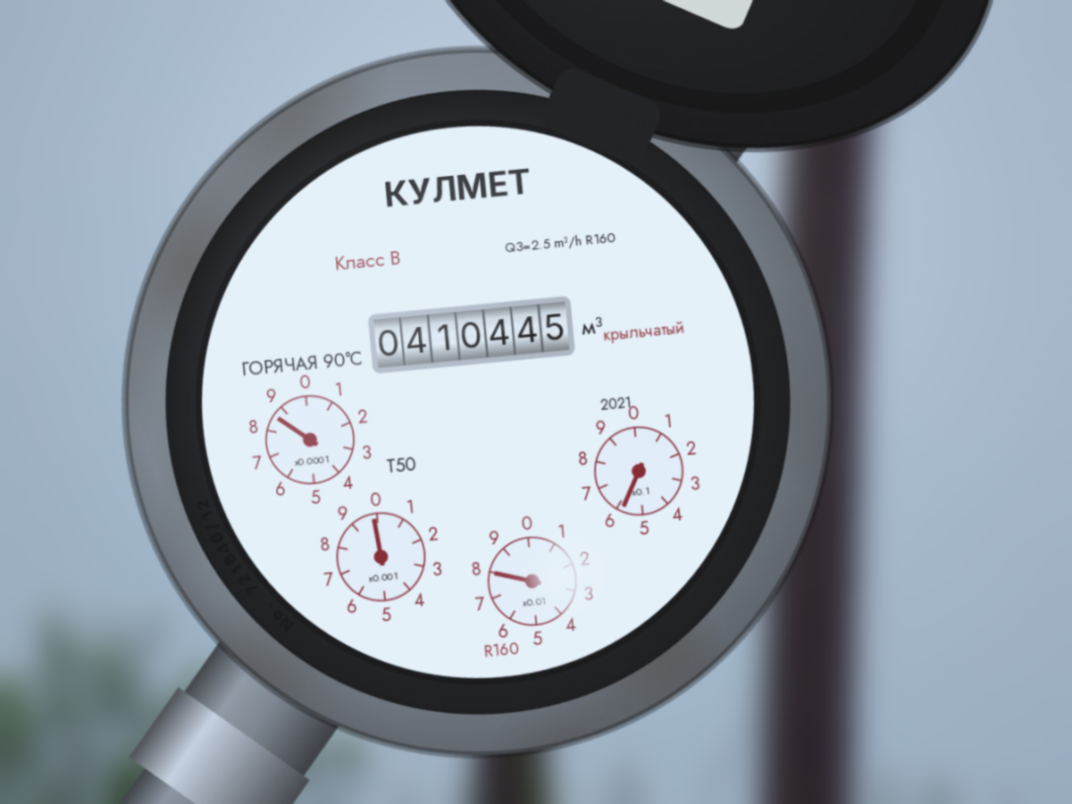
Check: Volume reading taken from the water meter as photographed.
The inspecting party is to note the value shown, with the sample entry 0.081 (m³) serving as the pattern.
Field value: 410445.5798 (m³)
